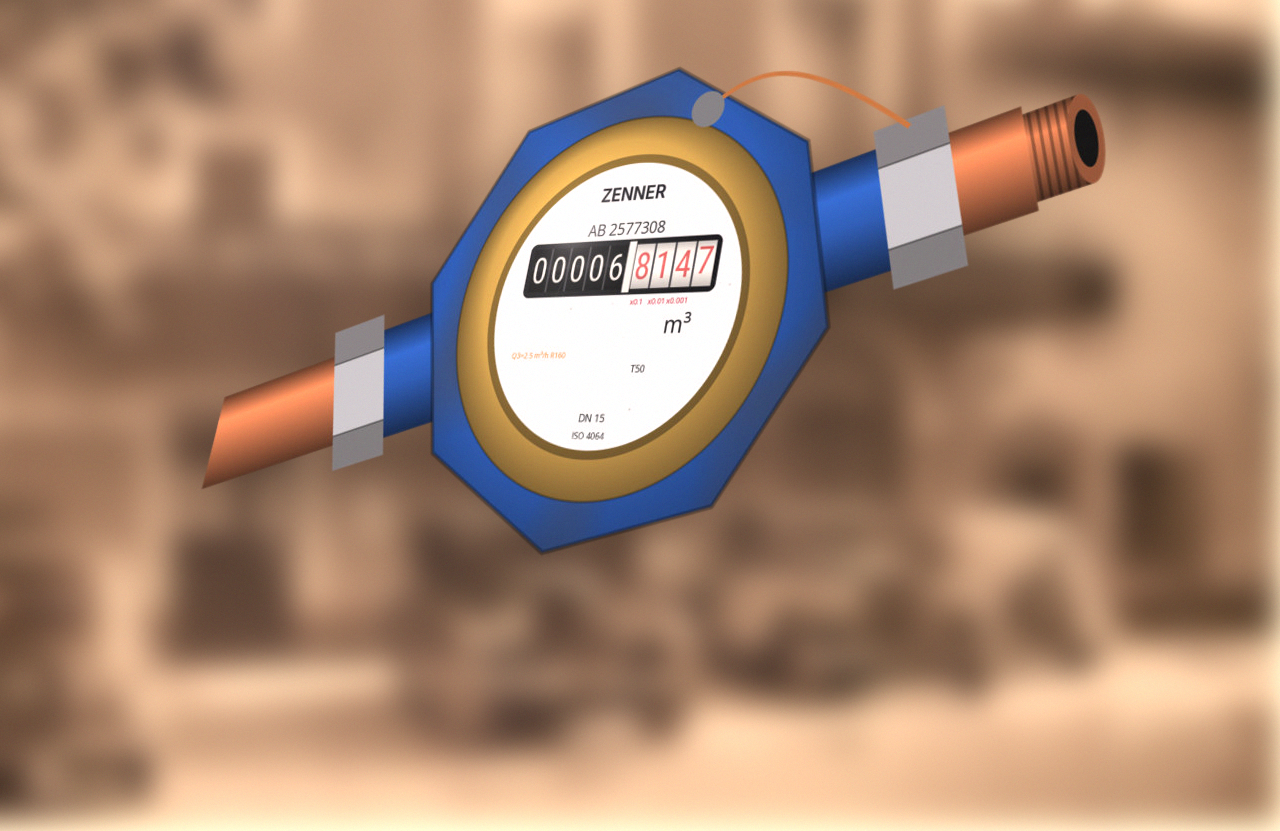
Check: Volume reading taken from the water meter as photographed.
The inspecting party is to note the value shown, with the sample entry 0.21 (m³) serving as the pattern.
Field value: 6.8147 (m³)
